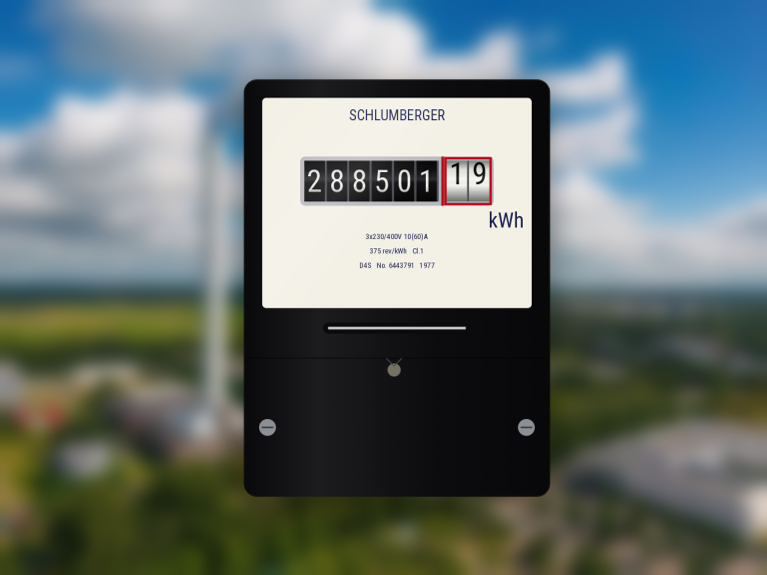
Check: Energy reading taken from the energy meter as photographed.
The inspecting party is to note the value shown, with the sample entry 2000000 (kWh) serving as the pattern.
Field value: 288501.19 (kWh)
